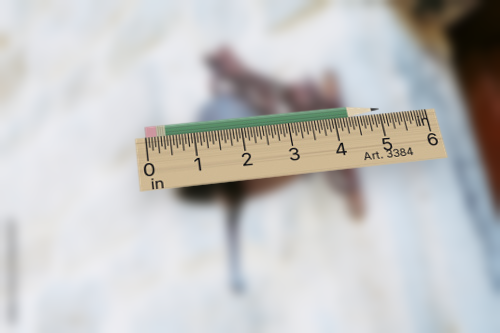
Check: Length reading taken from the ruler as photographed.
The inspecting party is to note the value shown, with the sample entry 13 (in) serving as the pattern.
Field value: 5 (in)
